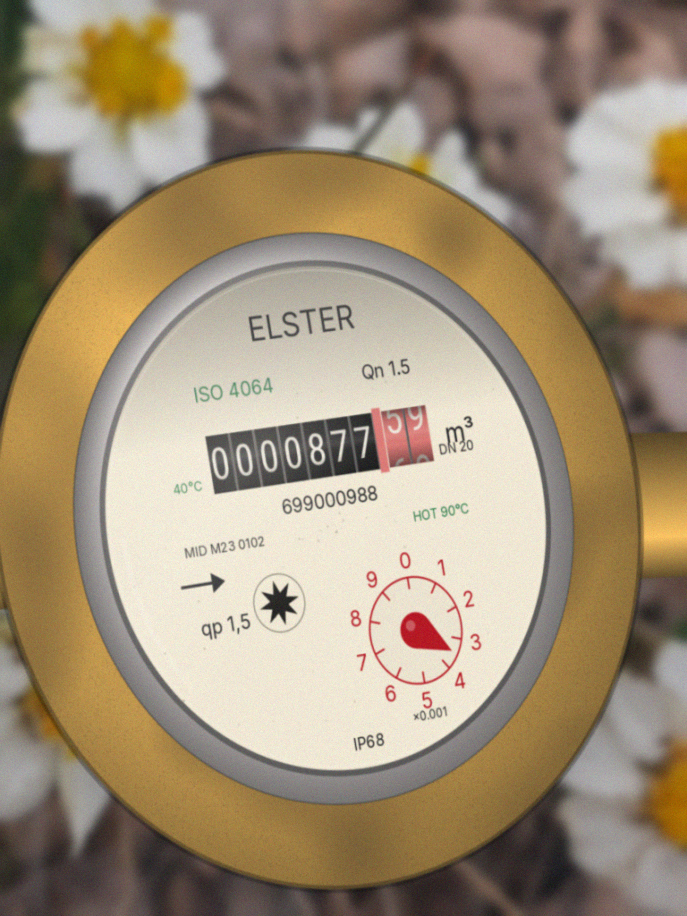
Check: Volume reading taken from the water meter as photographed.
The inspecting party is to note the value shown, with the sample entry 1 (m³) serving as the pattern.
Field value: 877.593 (m³)
